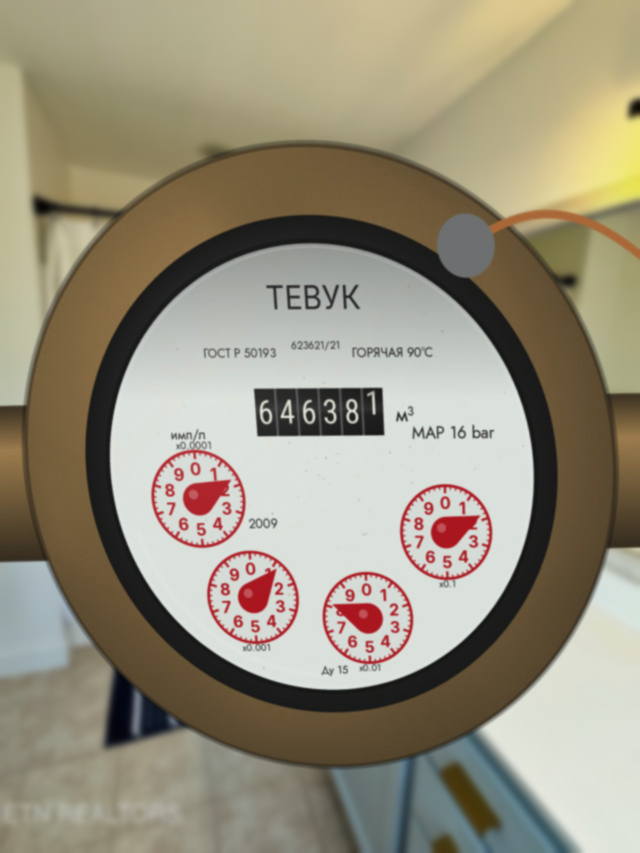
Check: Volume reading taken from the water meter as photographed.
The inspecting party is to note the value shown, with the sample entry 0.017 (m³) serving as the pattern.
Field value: 646381.1811 (m³)
